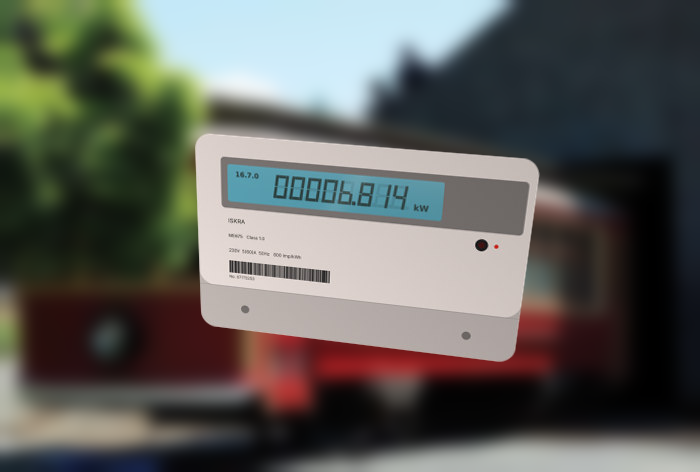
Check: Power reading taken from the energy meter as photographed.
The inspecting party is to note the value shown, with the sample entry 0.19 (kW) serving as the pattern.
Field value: 6.814 (kW)
